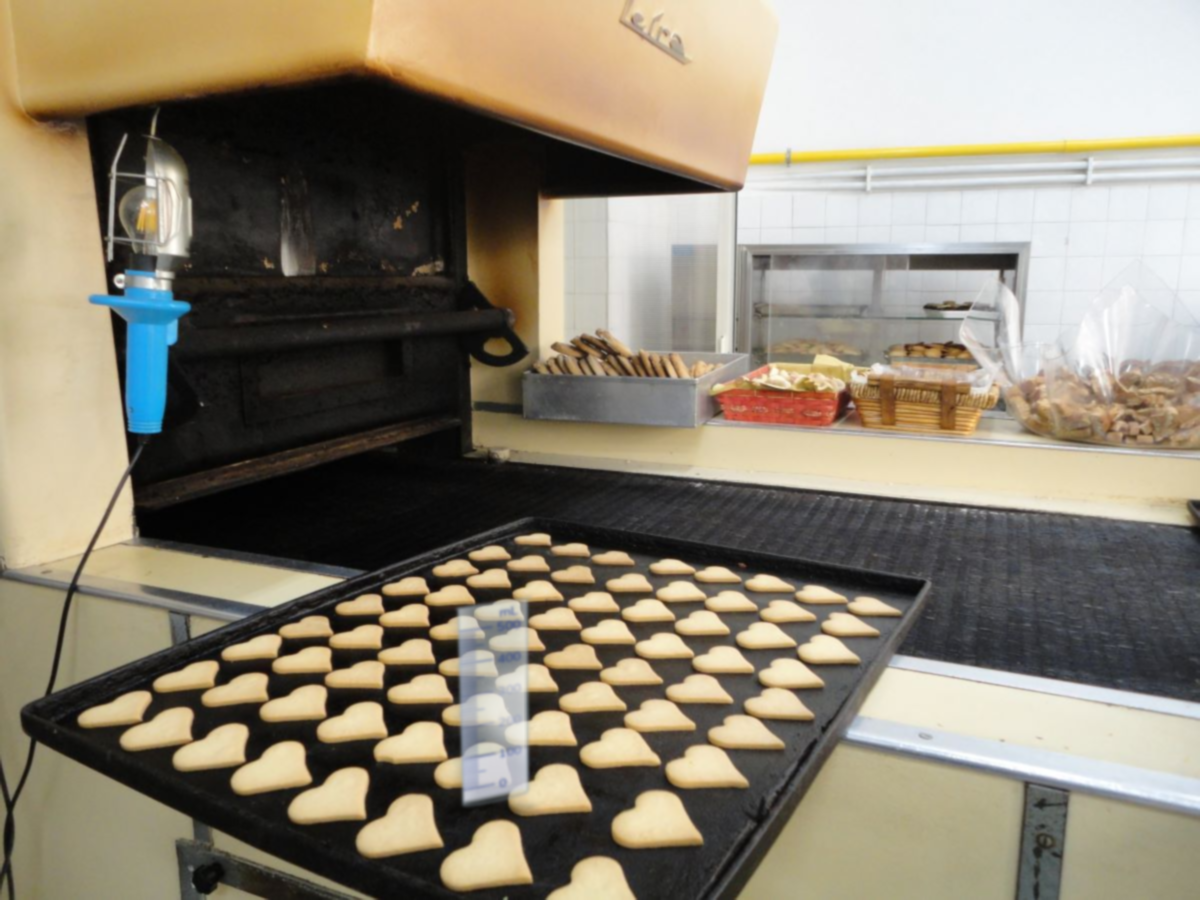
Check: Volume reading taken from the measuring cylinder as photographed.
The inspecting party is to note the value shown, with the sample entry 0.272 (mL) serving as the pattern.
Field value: 100 (mL)
